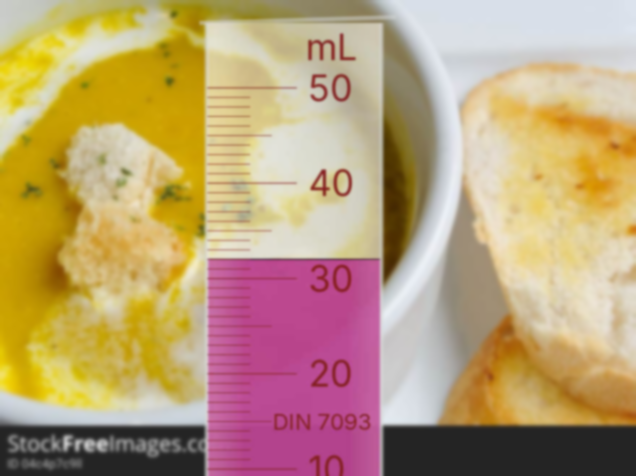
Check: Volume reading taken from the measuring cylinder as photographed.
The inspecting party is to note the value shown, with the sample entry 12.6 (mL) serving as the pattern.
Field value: 32 (mL)
